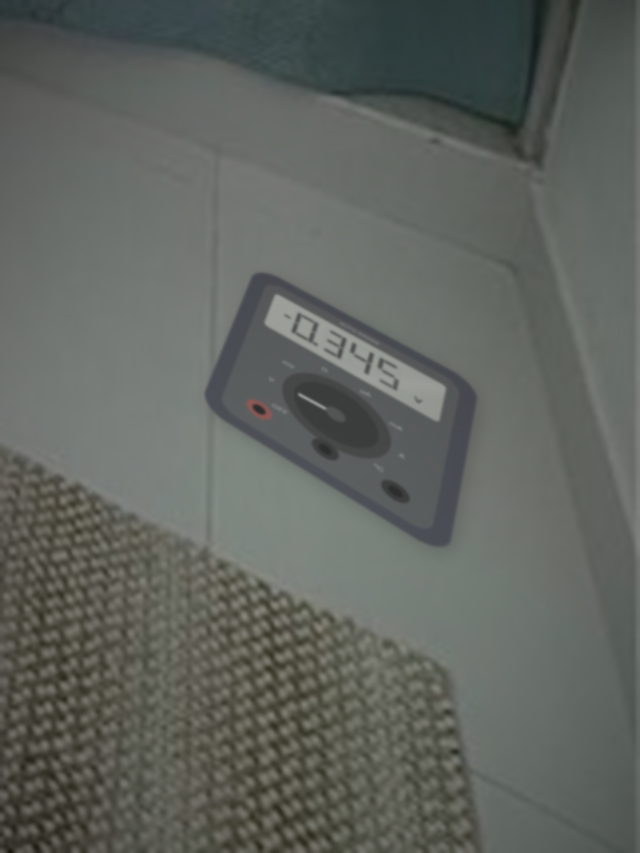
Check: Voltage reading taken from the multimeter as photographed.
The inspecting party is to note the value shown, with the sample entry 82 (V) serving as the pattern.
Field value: -0.345 (V)
